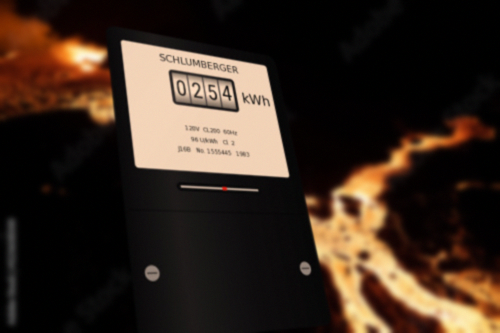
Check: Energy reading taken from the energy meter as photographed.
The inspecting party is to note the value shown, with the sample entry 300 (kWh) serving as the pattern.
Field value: 254 (kWh)
